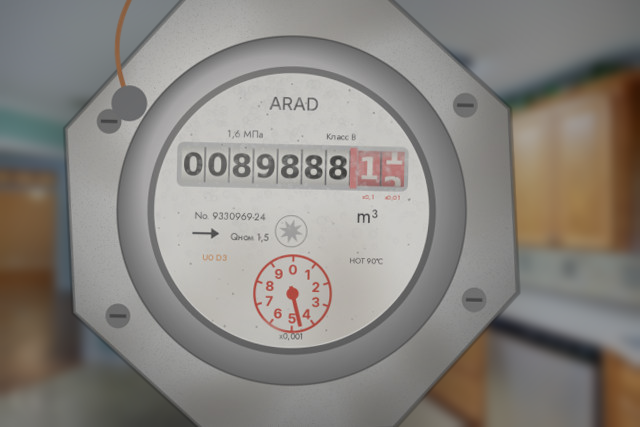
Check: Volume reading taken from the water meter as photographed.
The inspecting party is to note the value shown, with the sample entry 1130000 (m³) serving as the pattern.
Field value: 89888.114 (m³)
